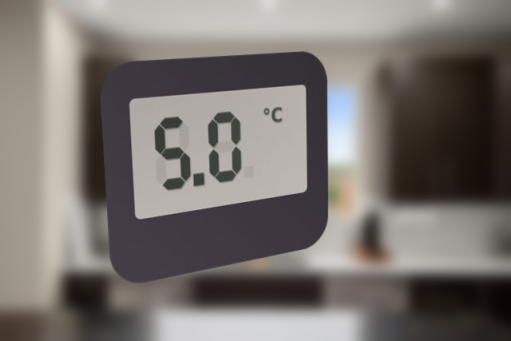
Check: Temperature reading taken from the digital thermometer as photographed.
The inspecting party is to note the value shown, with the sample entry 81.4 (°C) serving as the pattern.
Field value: 5.0 (°C)
